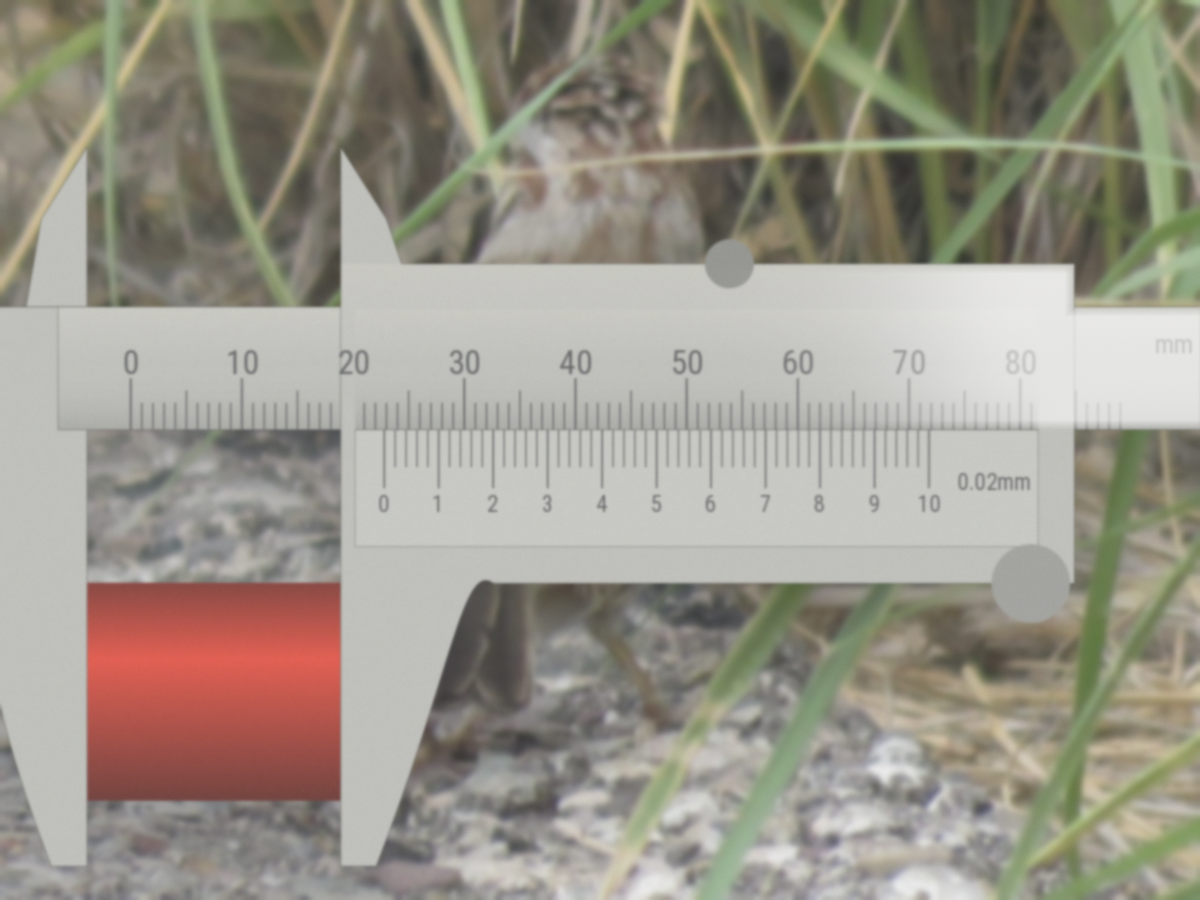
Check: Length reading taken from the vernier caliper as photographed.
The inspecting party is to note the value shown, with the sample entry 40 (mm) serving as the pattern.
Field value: 22.8 (mm)
